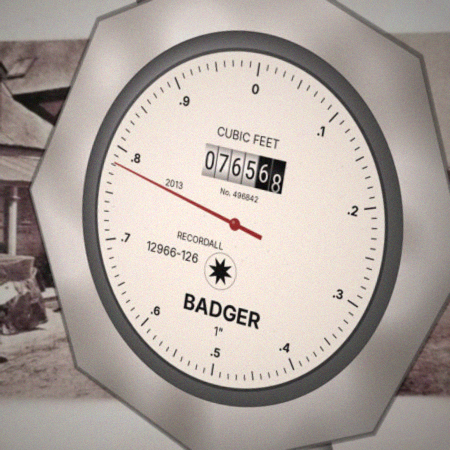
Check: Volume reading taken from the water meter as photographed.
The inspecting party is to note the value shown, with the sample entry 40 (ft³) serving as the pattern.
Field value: 76567.78 (ft³)
